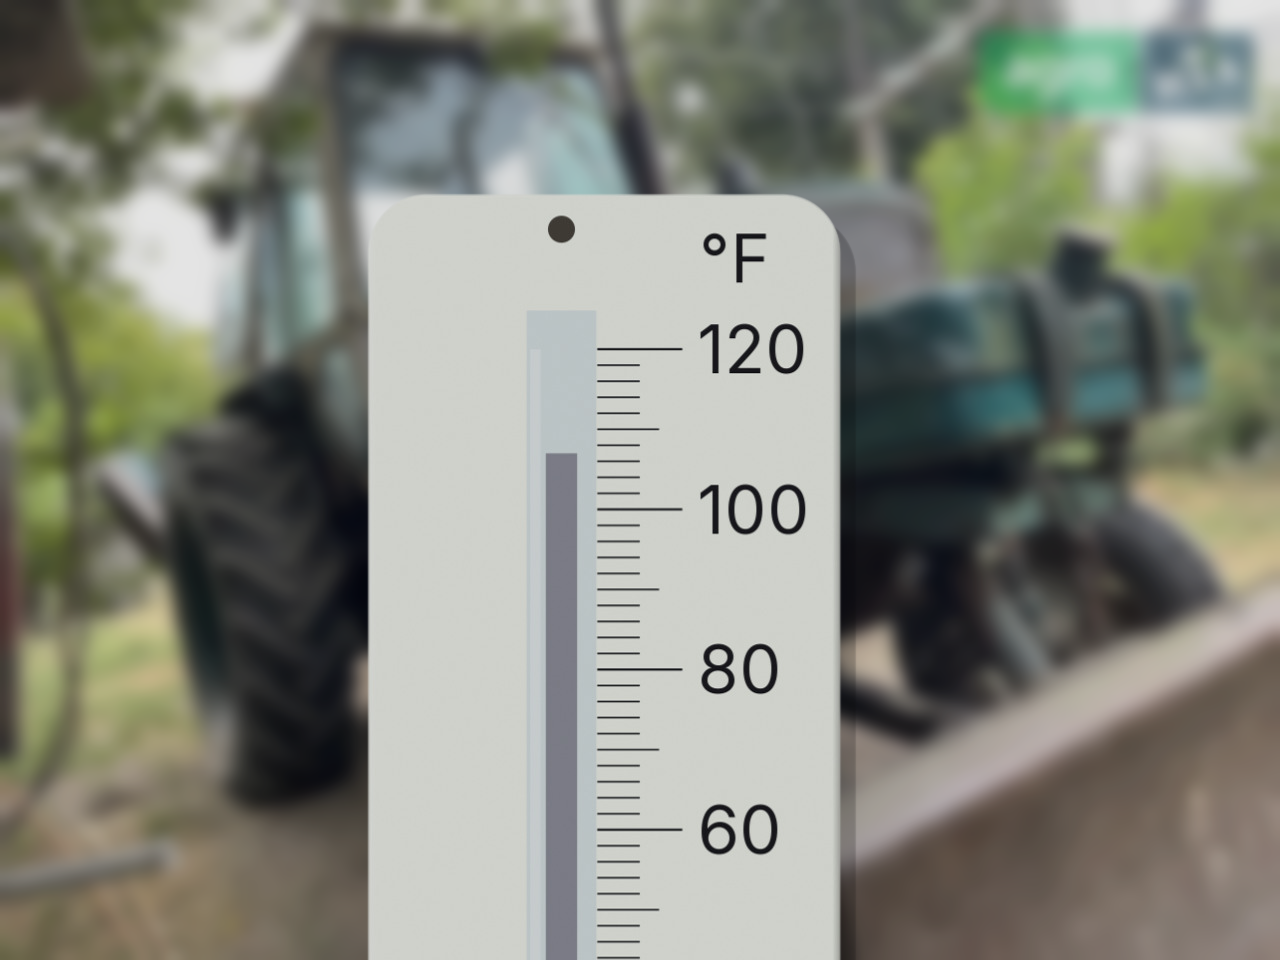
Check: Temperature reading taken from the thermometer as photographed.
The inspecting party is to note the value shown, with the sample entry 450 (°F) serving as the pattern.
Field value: 107 (°F)
